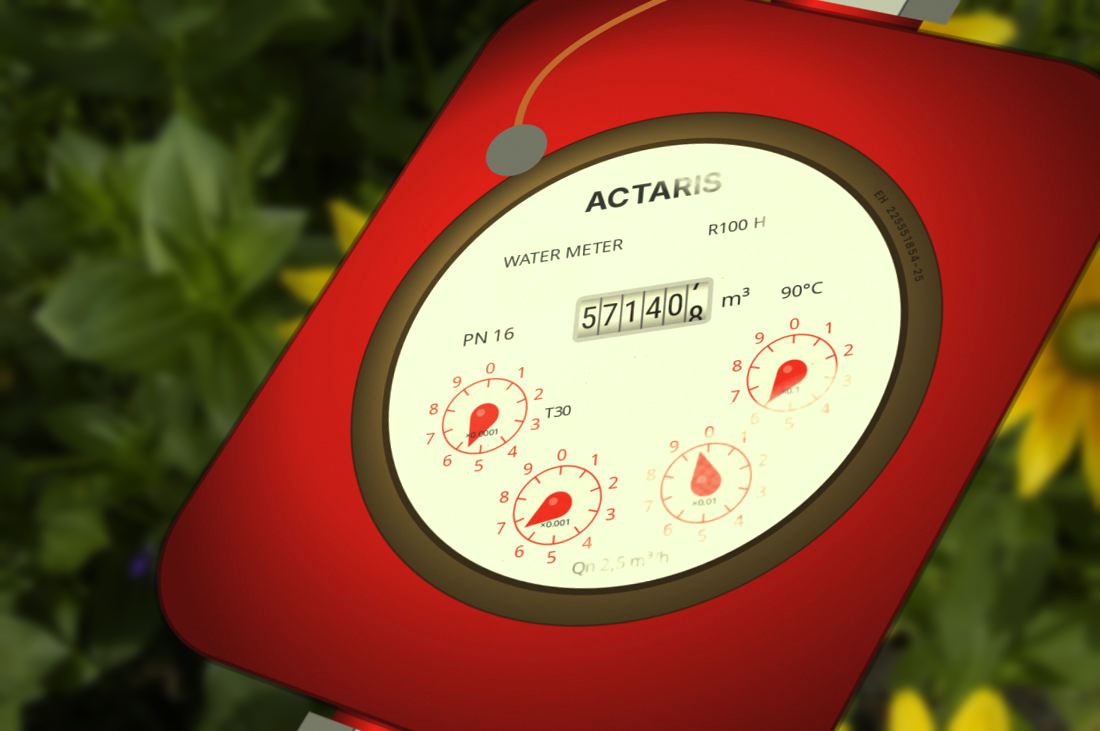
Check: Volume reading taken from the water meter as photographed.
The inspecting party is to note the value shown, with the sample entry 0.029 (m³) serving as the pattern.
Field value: 571407.5965 (m³)
